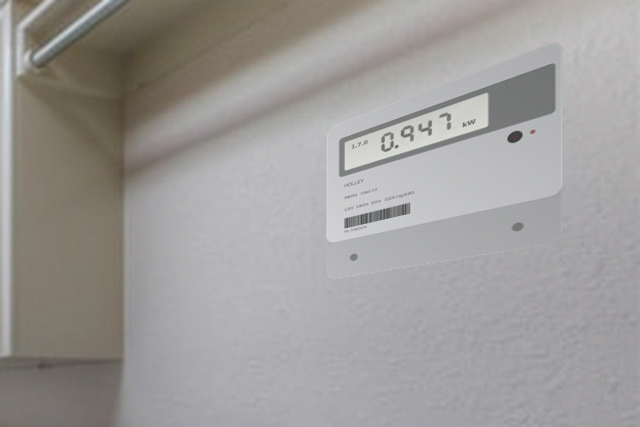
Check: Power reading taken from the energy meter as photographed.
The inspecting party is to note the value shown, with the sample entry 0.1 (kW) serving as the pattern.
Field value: 0.947 (kW)
